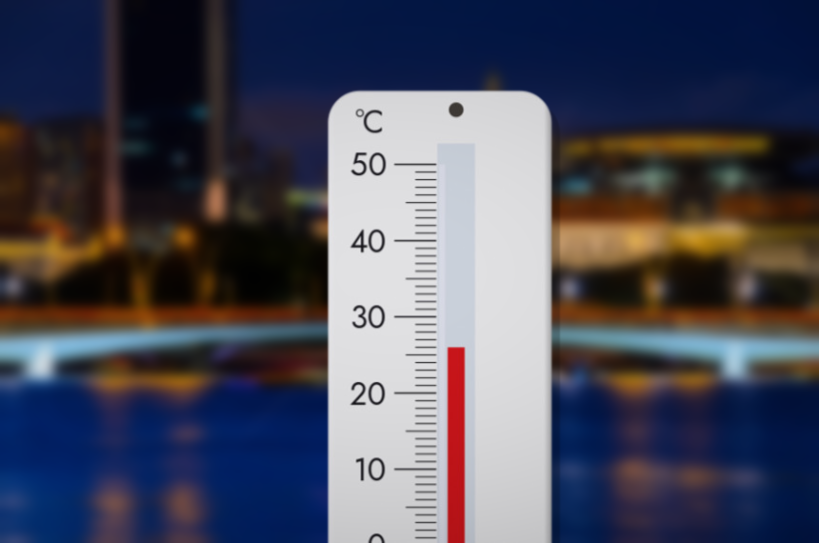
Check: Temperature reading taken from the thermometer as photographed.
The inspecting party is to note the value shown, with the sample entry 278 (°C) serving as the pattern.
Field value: 26 (°C)
